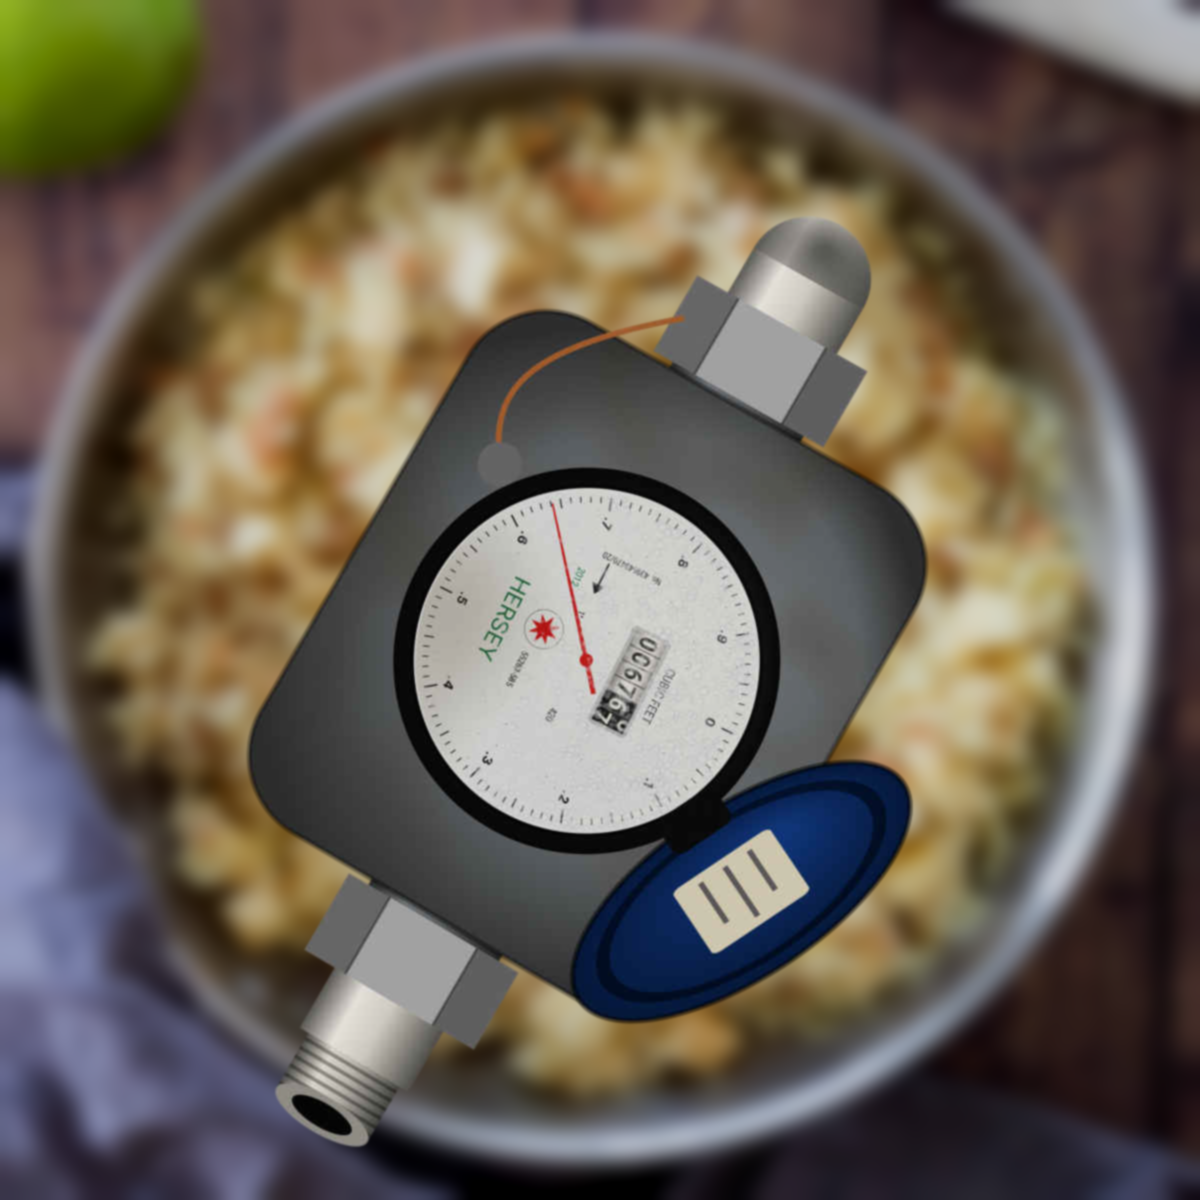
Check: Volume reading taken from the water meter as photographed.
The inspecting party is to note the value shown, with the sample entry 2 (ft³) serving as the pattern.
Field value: 6766.64 (ft³)
